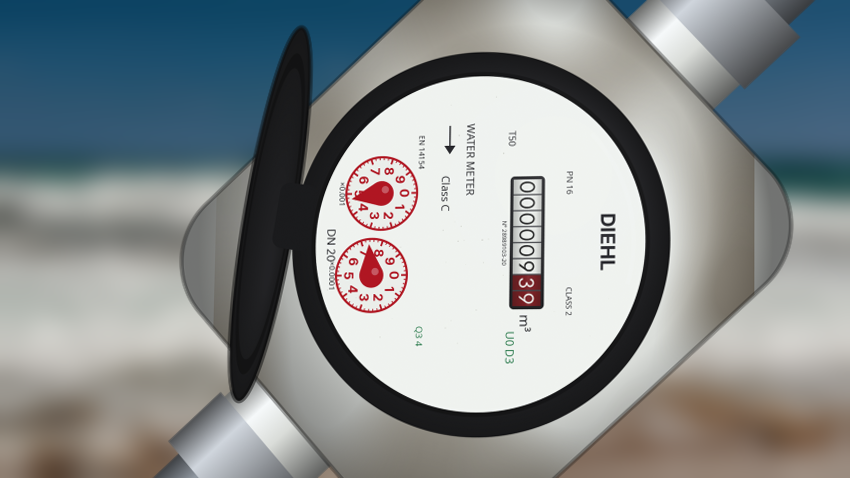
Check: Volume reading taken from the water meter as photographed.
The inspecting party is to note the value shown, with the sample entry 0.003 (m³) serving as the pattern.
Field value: 9.3947 (m³)
